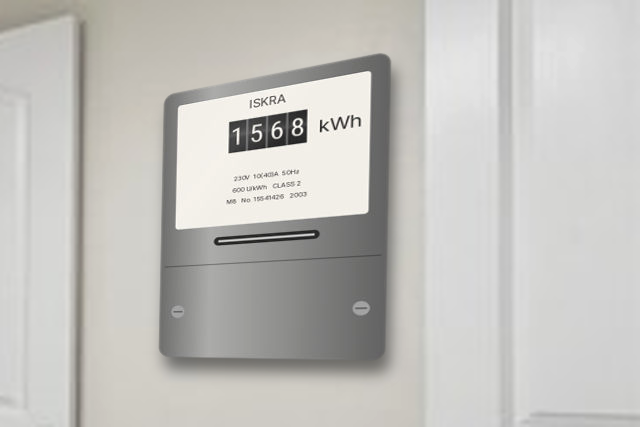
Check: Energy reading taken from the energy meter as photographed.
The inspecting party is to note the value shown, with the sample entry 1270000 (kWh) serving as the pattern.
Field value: 1568 (kWh)
